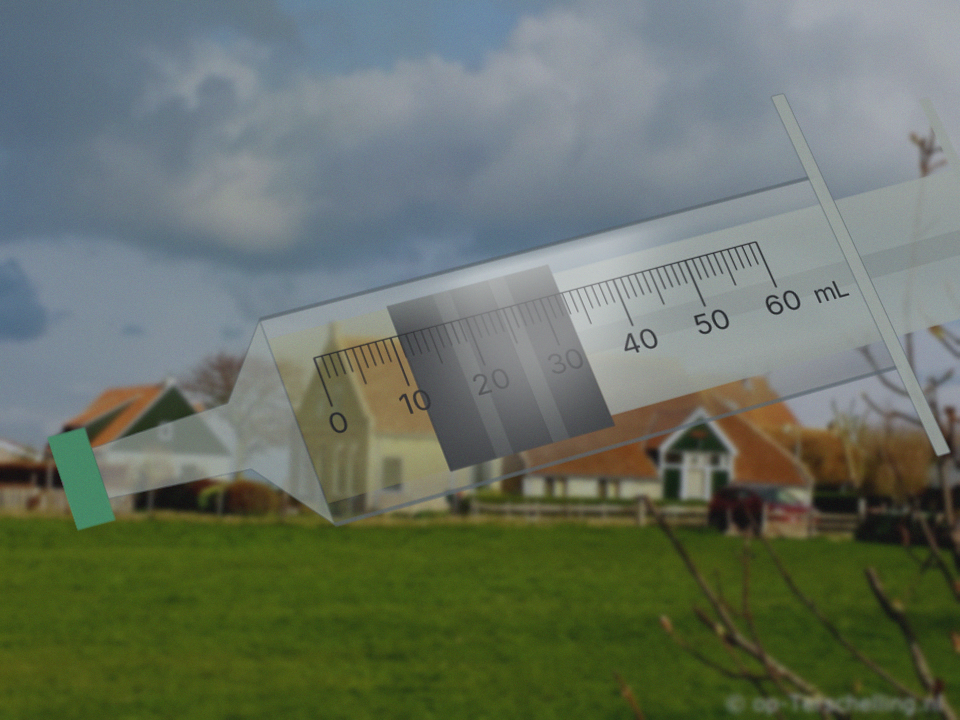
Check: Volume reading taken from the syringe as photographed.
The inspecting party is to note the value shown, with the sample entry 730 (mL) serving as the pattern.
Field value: 11 (mL)
